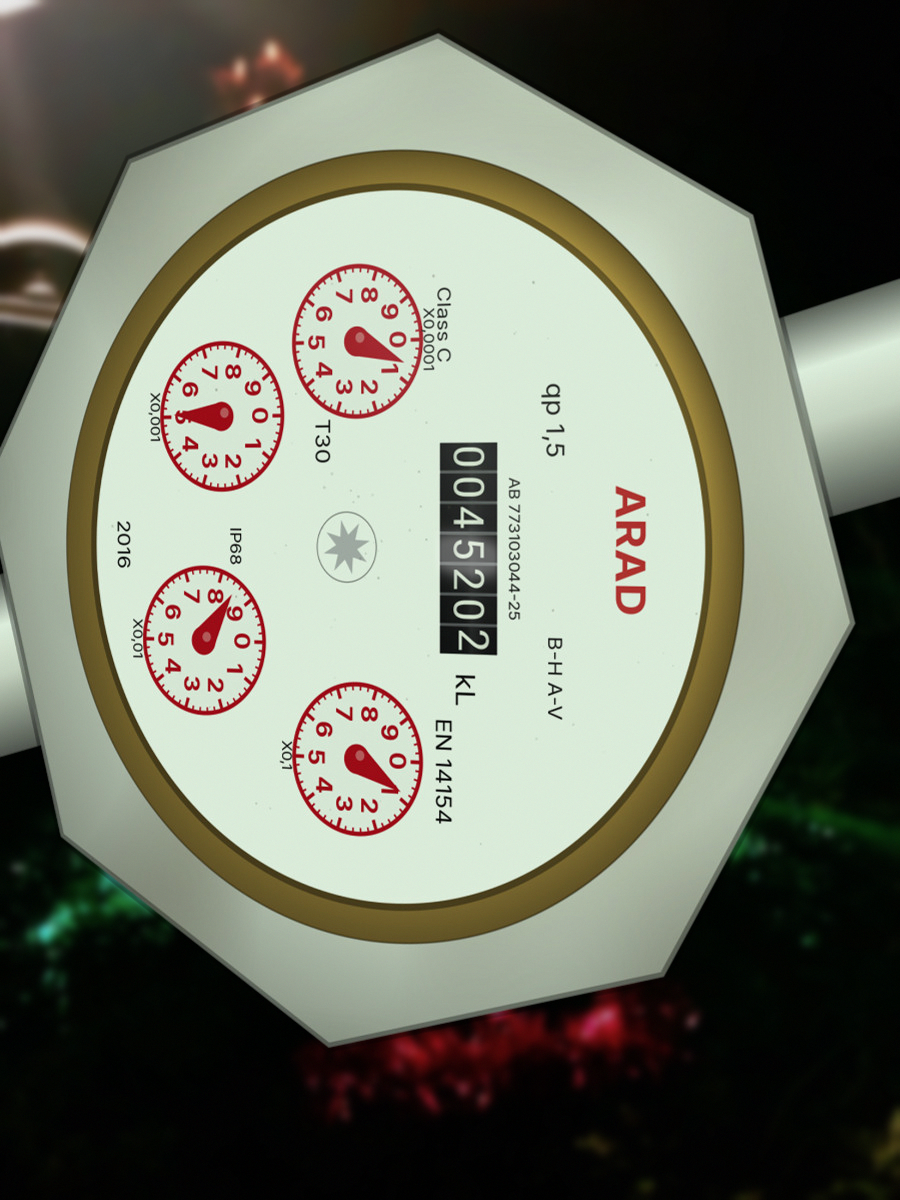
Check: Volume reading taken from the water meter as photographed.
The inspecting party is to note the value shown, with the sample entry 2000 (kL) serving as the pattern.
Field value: 45202.0850 (kL)
